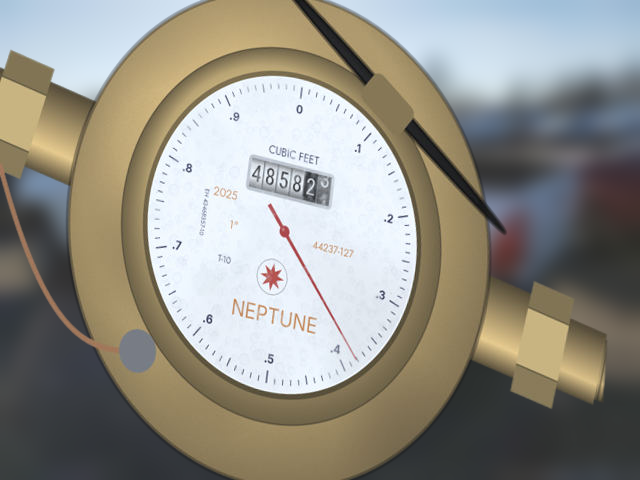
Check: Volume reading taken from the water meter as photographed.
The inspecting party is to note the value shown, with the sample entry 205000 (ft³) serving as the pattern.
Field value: 485823.38 (ft³)
